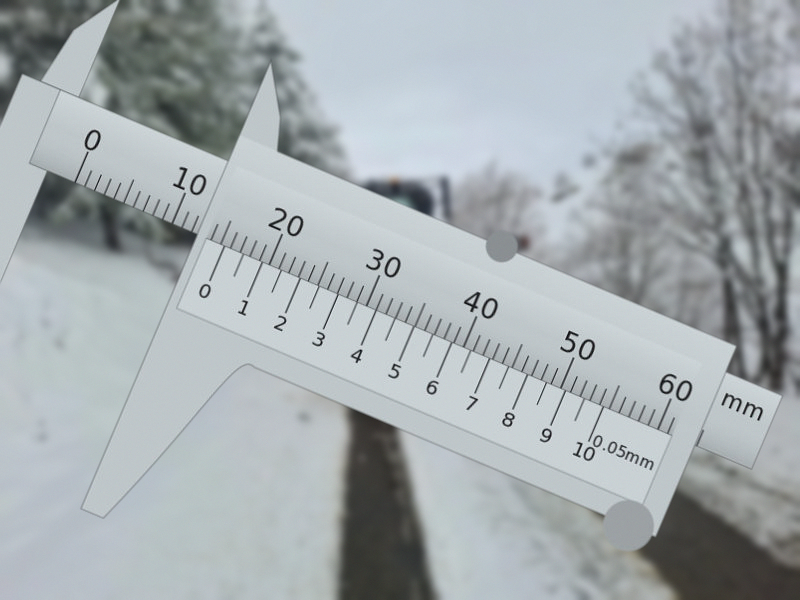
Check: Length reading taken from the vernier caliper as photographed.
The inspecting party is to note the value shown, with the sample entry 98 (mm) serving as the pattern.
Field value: 15.4 (mm)
